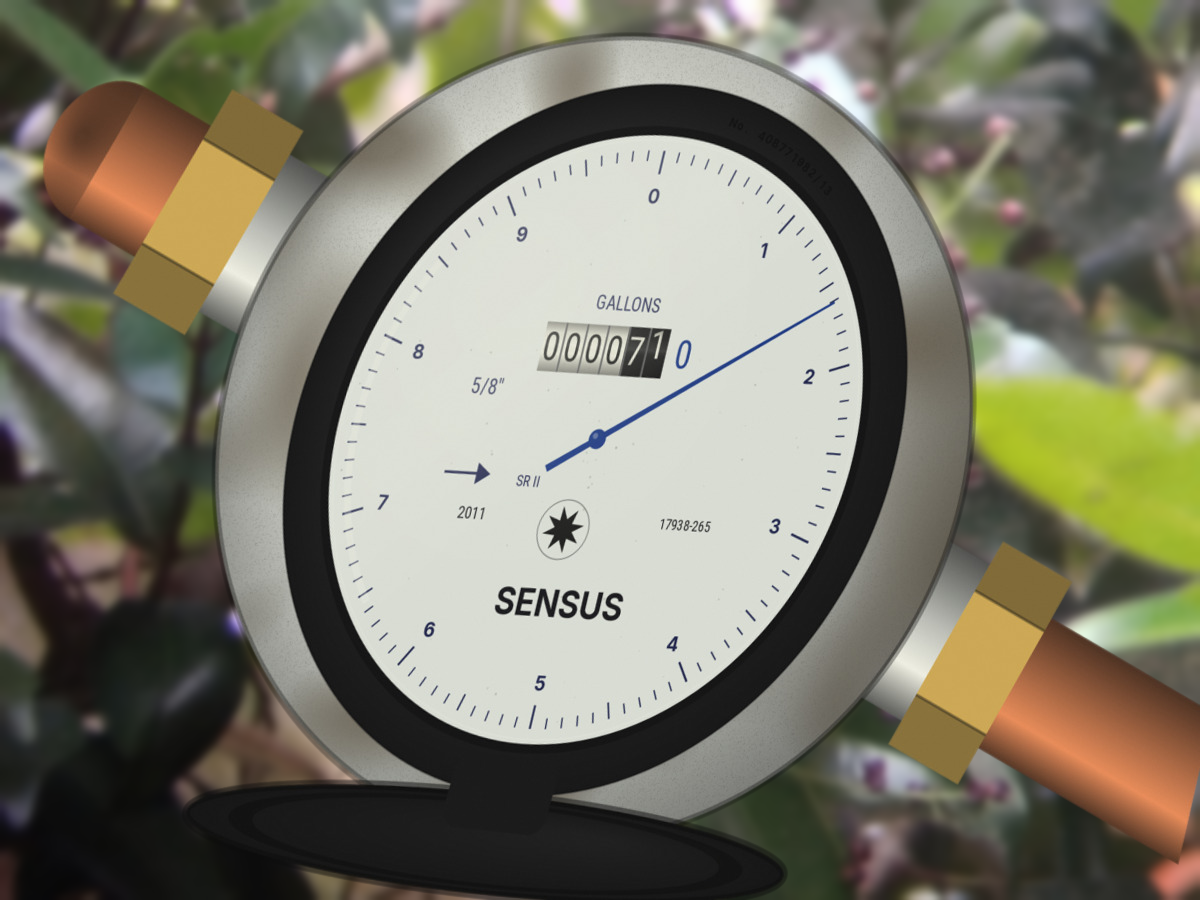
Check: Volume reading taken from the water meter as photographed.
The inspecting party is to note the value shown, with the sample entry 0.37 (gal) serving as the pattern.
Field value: 711.6 (gal)
